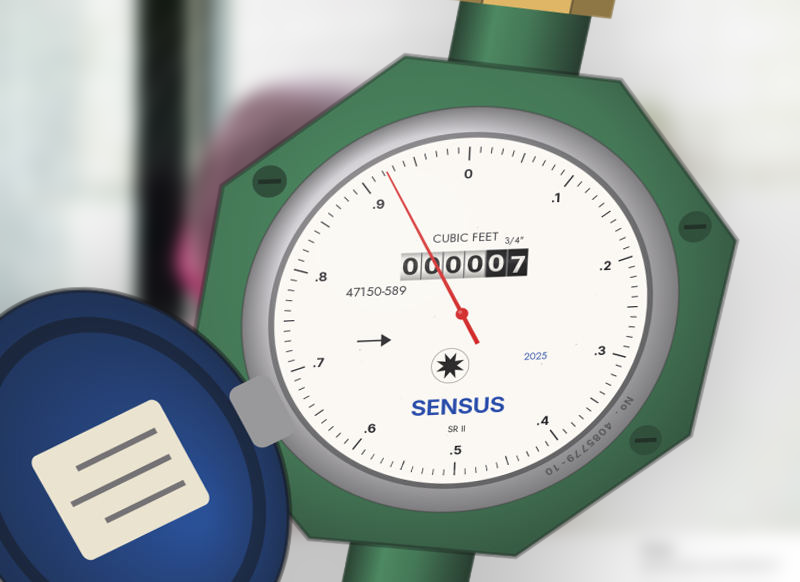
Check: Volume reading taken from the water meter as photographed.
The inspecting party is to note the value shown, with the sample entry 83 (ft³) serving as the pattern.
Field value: 6.92 (ft³)
